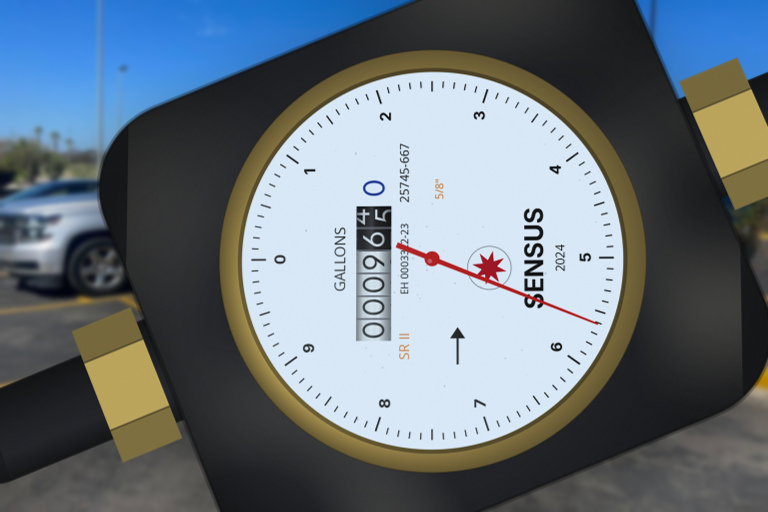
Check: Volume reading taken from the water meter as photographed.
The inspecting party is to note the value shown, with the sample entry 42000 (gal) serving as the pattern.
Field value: 9645.6 (gal)
